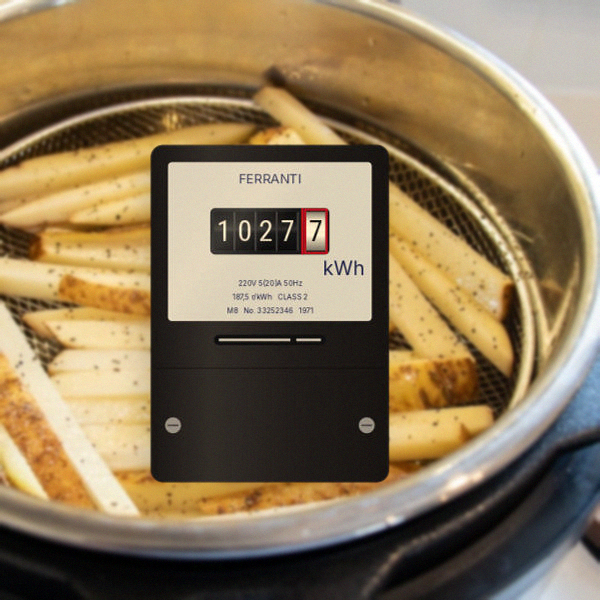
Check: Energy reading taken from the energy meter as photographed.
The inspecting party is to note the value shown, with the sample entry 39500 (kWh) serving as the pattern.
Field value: 1027.7 (kWh)
